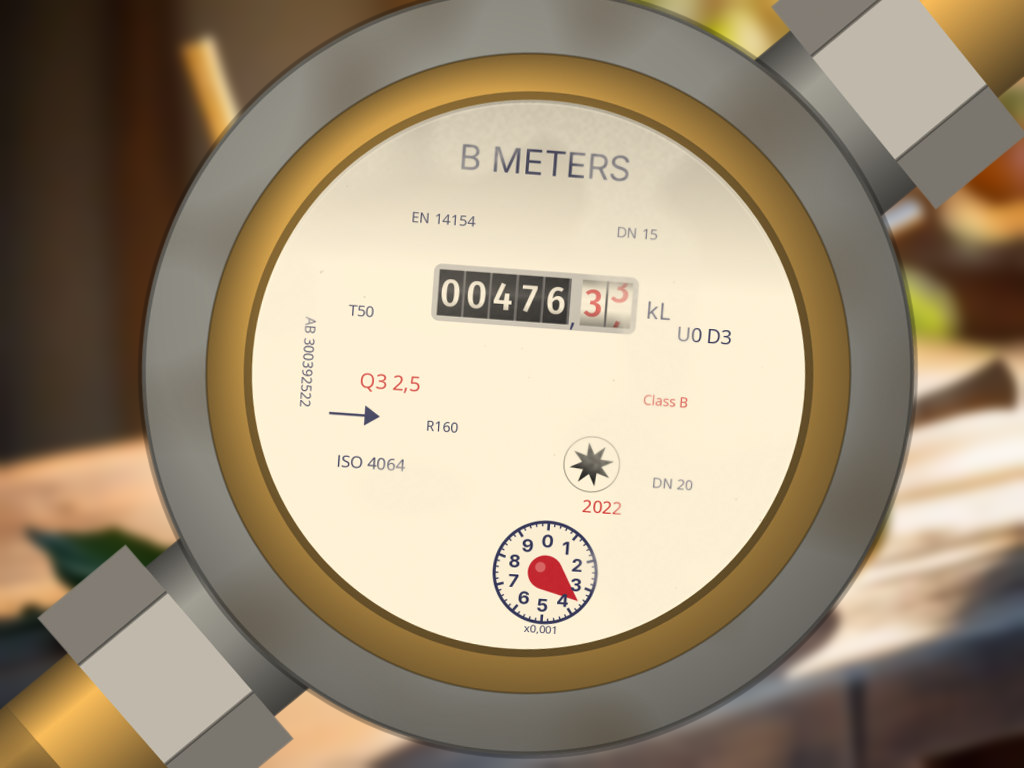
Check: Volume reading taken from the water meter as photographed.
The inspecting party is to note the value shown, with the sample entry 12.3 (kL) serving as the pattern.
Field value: 476.333 (kL)
